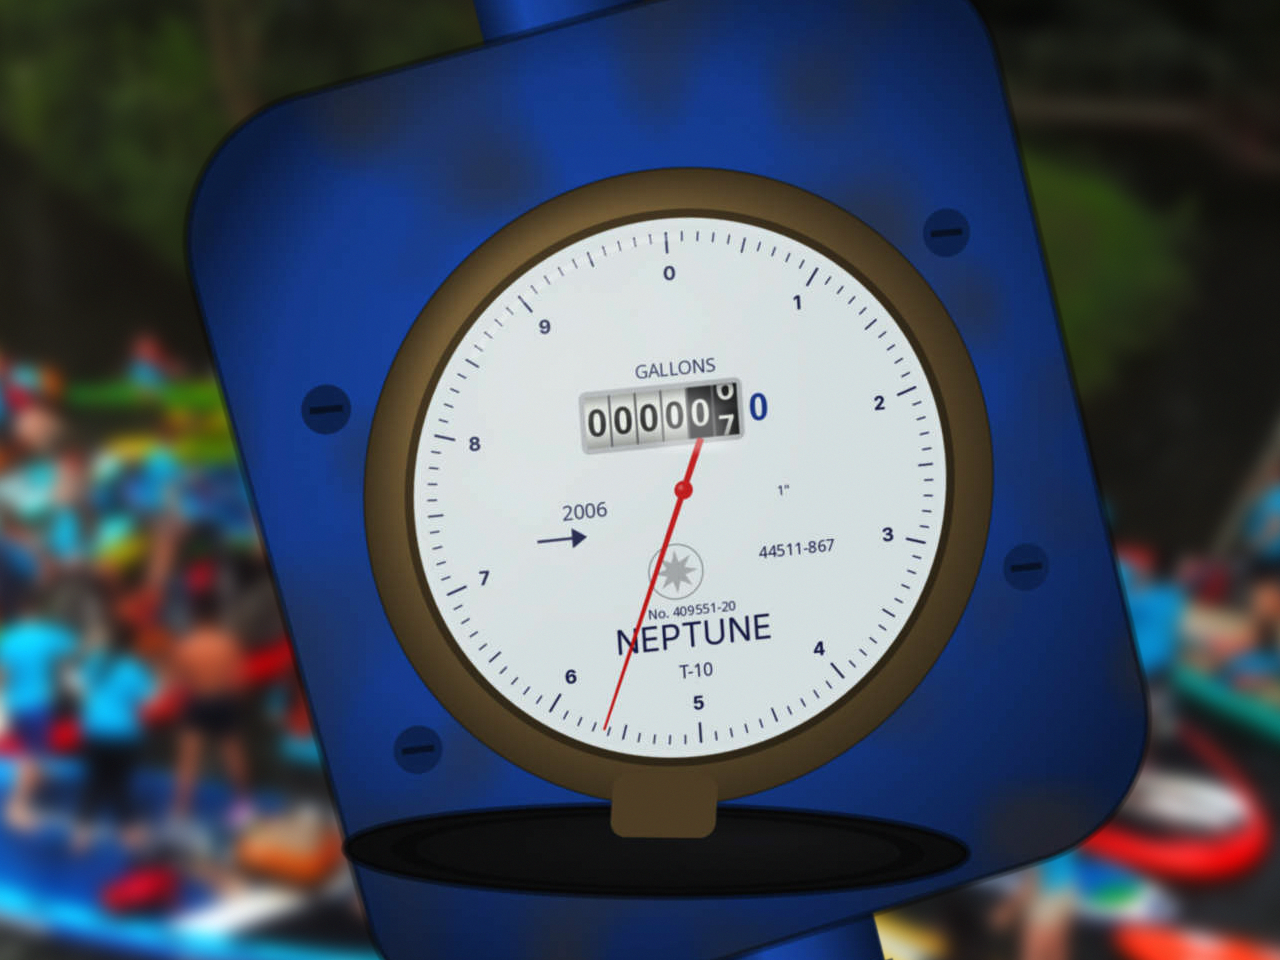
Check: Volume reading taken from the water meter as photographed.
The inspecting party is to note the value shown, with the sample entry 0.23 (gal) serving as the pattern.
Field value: 65.6 (gal)
